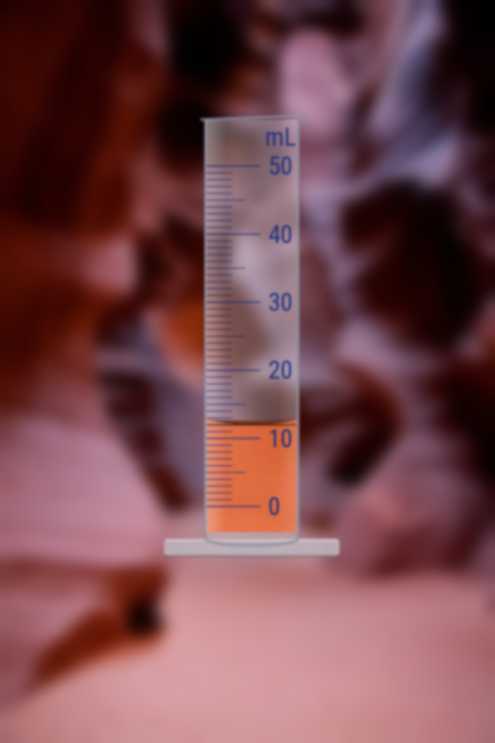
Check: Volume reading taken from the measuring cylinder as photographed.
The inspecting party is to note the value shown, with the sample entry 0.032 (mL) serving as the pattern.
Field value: 12 (mL)
